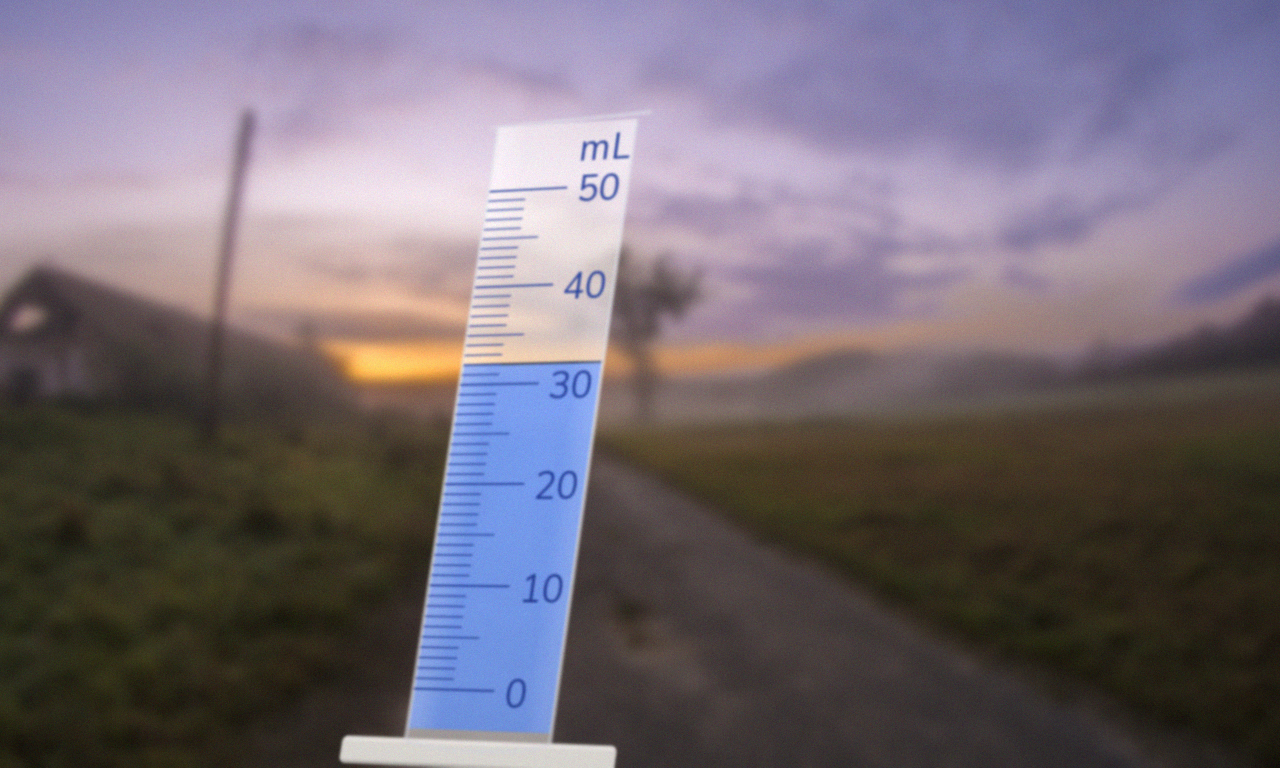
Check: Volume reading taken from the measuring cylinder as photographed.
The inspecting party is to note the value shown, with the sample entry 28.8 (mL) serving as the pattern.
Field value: 32 (mL)
